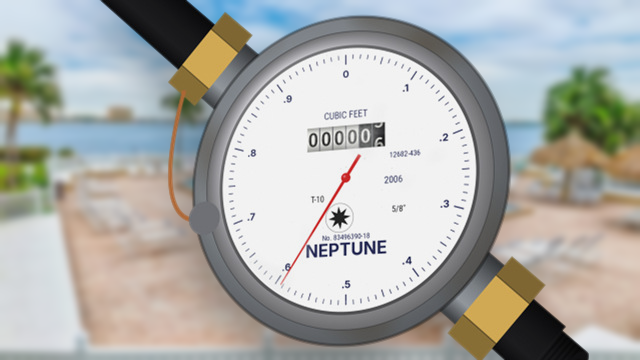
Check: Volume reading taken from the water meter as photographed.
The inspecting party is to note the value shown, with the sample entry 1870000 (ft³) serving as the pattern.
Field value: 5.59 (ft³)
